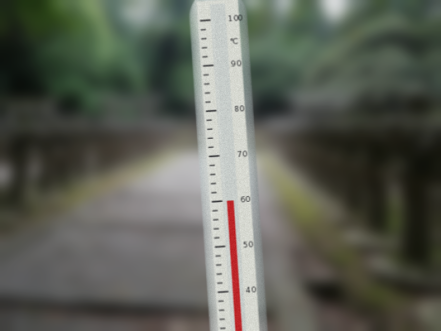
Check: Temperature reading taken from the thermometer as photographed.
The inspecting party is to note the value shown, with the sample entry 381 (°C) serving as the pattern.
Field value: 60 (°C)
